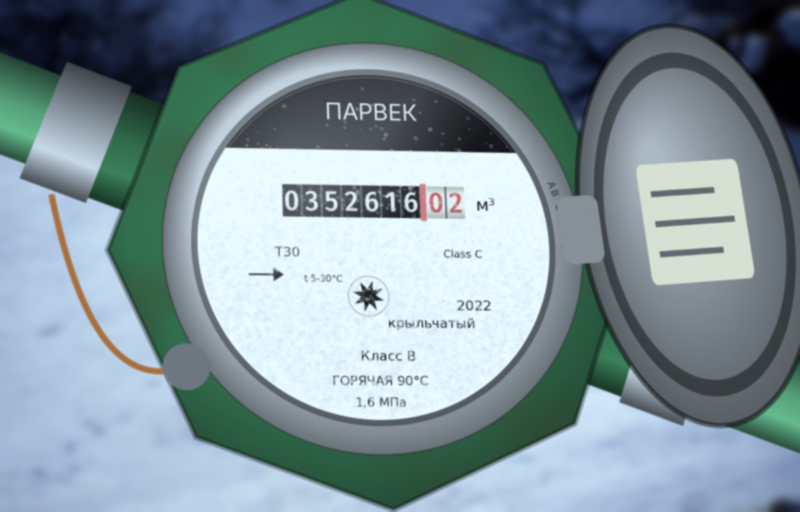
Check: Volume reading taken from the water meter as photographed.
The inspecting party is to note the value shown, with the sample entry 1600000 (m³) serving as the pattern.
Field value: 352616.02 (m³)
